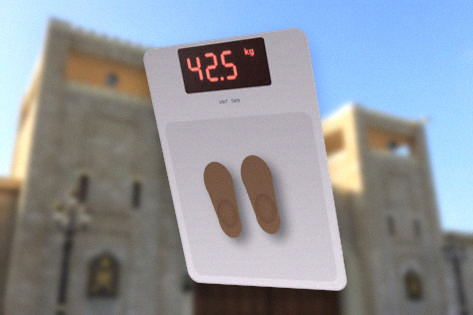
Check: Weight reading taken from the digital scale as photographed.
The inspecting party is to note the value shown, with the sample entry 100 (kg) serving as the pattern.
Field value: 42.5 (kg)
